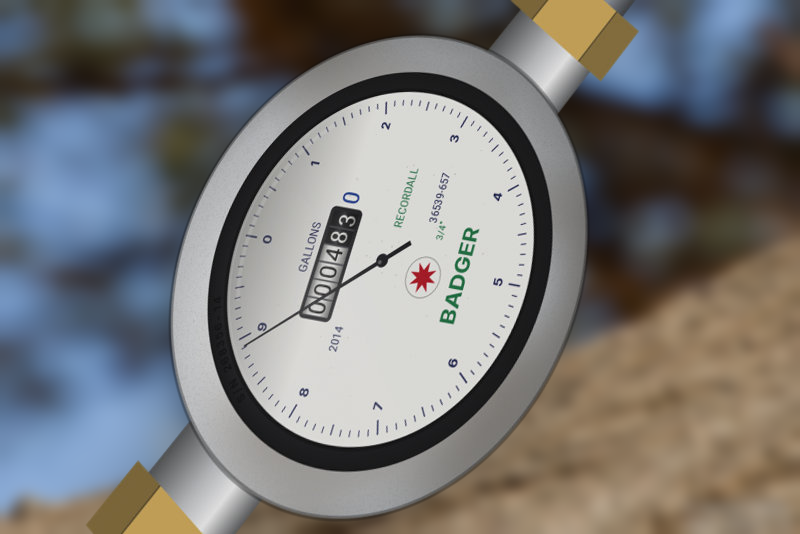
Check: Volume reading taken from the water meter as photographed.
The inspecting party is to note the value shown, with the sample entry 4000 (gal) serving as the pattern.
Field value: 4828.9 (gal)
